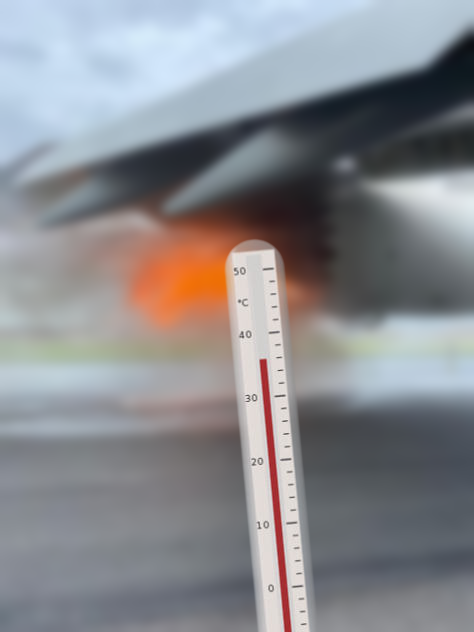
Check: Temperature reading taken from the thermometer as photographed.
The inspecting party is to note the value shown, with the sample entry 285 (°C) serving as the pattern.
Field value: 36 (°C)
